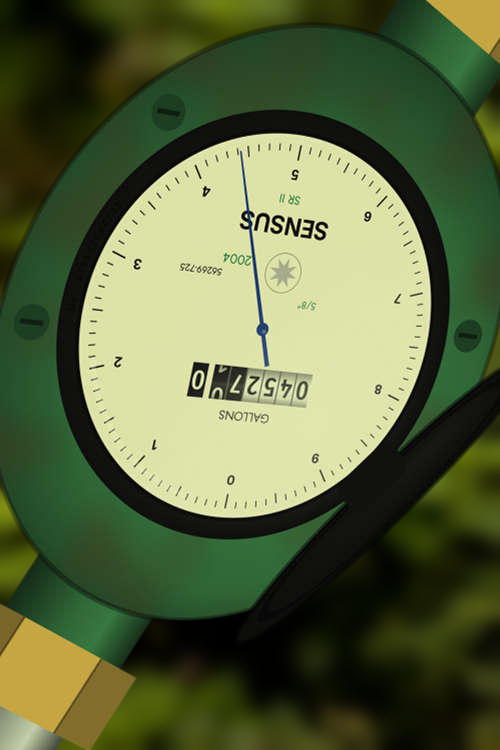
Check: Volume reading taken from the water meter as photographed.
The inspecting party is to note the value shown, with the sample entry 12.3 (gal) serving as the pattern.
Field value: 452704.4 (gal)
